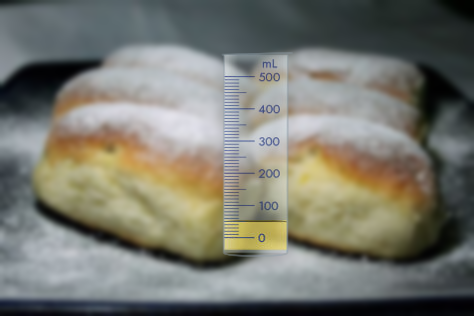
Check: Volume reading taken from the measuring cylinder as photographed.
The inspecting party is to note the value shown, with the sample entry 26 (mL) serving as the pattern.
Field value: 50 (mL)
